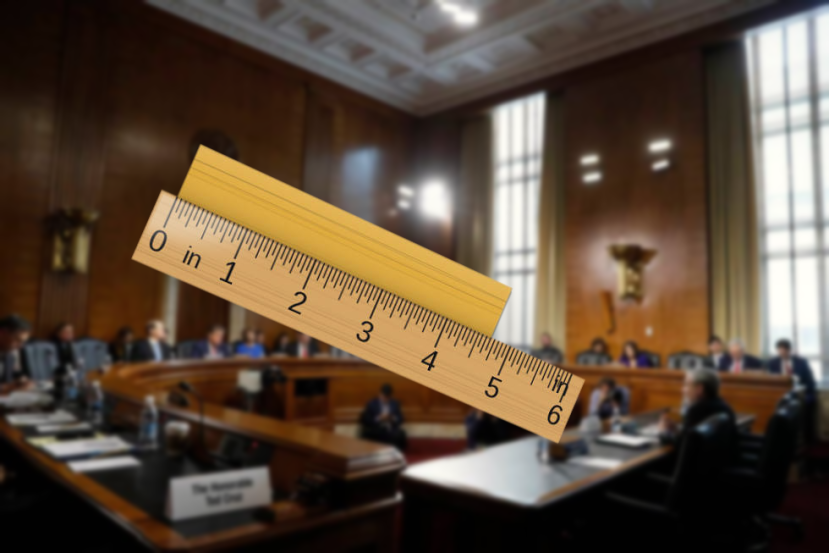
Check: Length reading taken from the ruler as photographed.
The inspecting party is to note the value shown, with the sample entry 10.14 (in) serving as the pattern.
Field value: 4.6875 (in)
